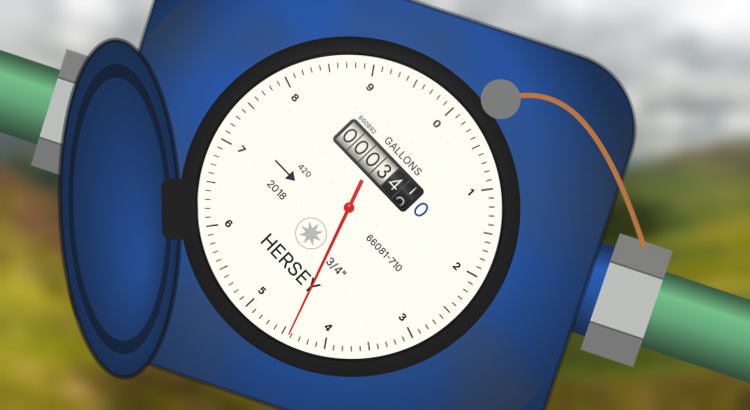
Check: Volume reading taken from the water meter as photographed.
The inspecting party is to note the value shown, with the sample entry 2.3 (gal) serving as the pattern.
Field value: 3414.4 (gal)
